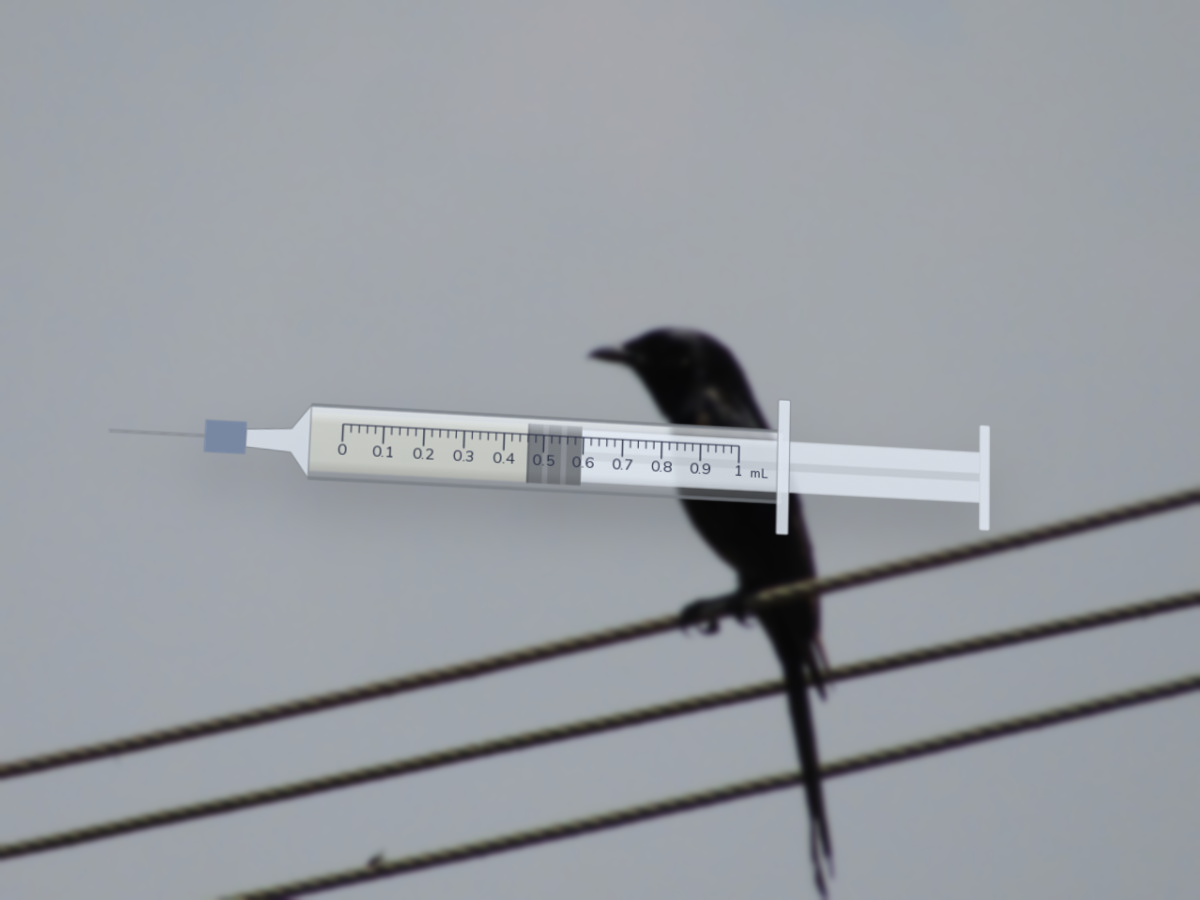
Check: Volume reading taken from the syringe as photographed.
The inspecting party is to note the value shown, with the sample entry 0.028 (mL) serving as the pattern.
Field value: 0.46 (mL)
